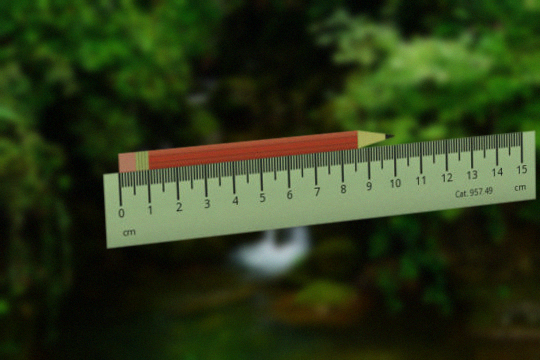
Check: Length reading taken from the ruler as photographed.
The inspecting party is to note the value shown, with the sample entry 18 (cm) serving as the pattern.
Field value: 10 (cm)
